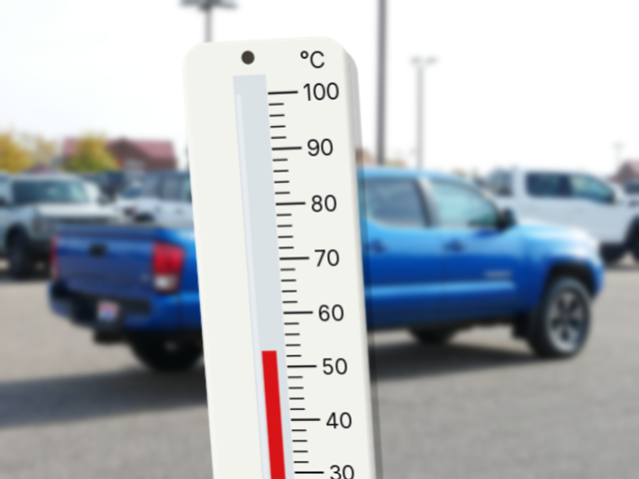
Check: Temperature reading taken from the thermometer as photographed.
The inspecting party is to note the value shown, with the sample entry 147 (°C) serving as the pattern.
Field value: 53 (°C)
